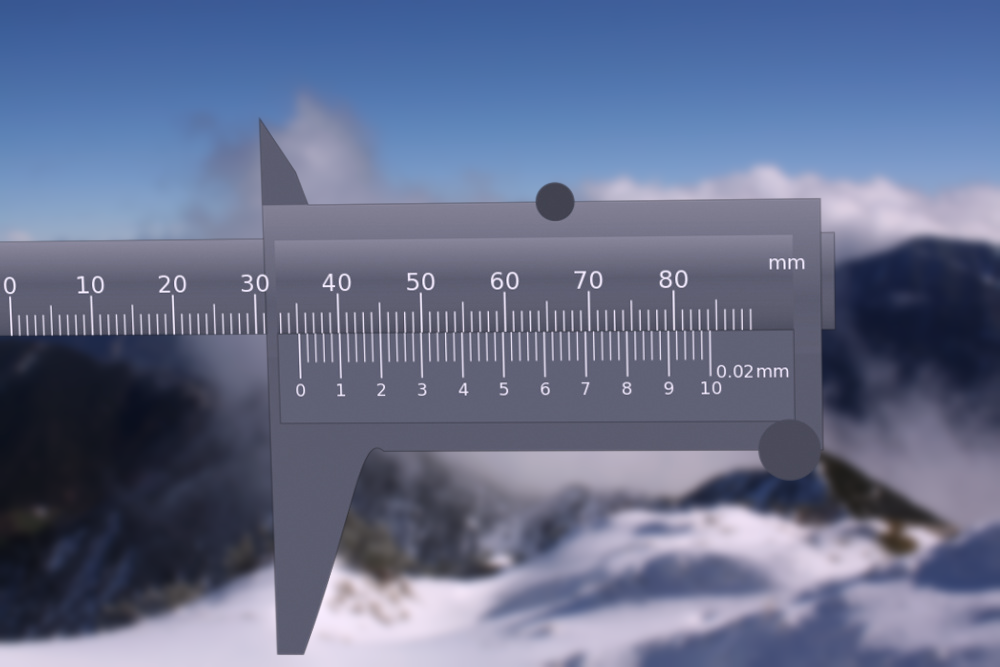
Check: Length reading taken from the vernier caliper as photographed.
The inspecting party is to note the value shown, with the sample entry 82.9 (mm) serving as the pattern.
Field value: 35.2 (mm)
